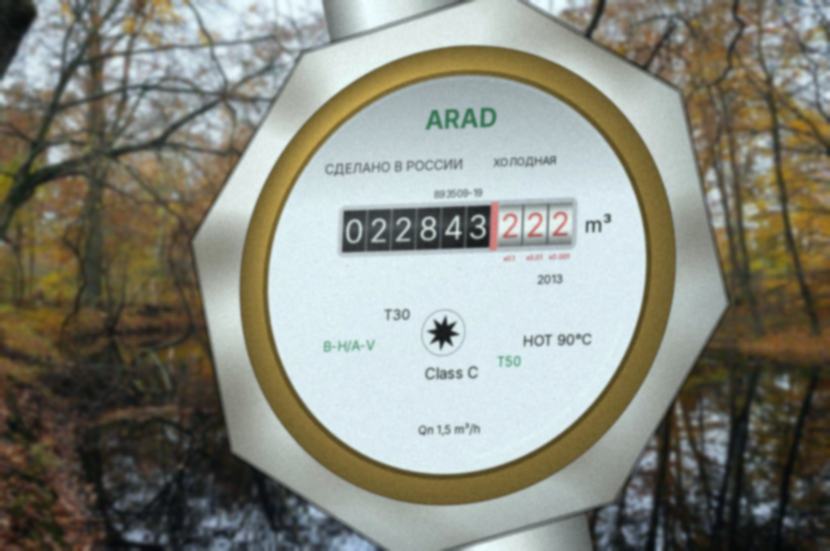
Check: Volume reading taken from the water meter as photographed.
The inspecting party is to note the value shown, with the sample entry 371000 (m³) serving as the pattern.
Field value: 22843.222 (m³)
